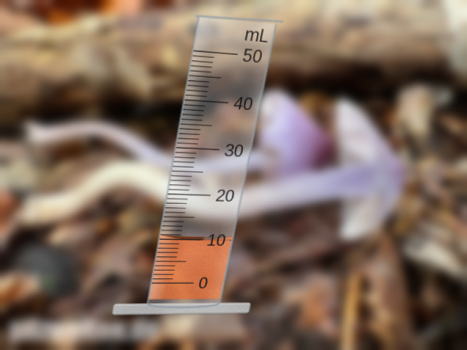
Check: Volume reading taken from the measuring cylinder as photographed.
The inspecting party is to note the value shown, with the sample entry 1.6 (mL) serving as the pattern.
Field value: 10 (mL)
